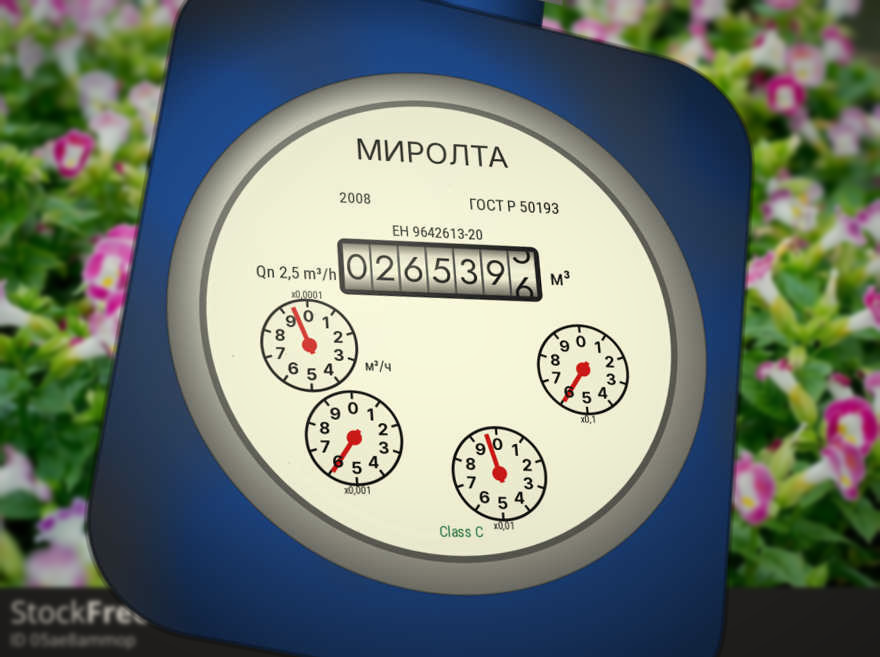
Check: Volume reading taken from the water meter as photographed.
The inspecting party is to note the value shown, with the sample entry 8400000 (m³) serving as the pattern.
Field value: 265395.5959 (m³)
